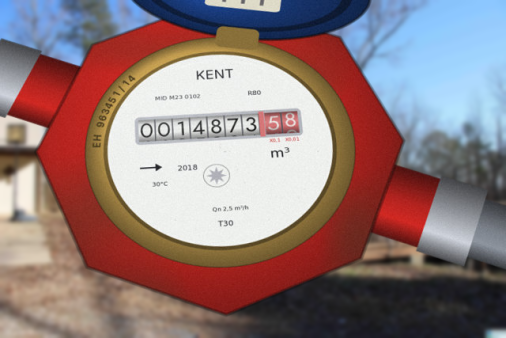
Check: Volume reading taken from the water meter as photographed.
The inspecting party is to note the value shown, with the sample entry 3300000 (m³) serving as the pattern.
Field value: 14873.58 (m³)
